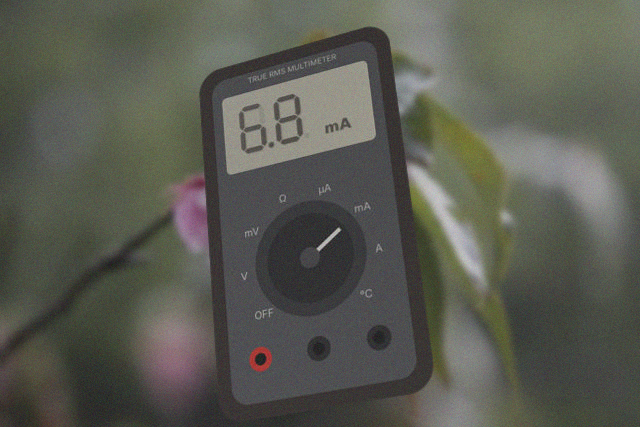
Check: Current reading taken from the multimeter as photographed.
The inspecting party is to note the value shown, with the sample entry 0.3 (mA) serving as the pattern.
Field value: 6.8 (mA)
